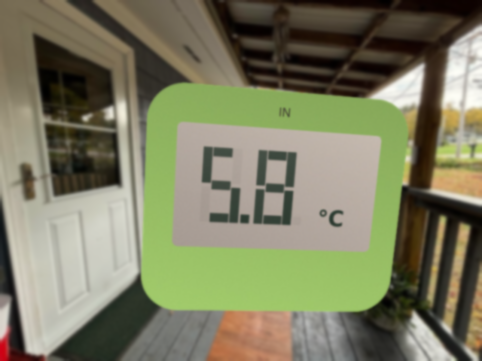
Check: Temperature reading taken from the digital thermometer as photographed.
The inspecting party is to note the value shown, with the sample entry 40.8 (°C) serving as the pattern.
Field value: 5.8 (°C)
